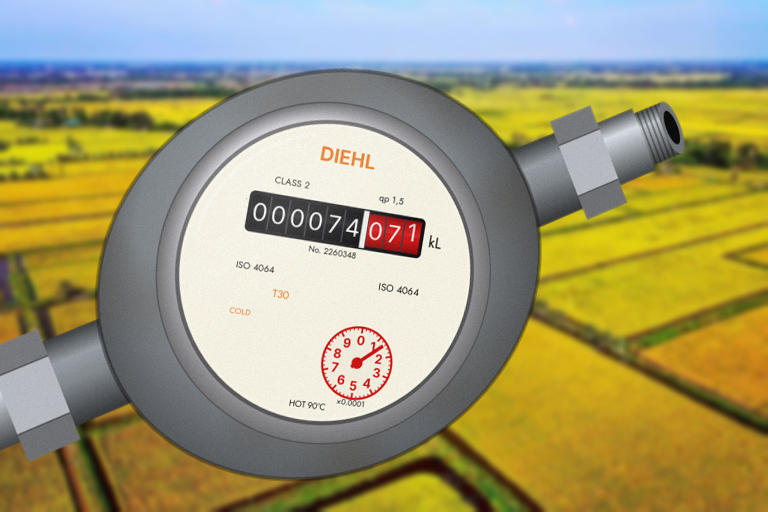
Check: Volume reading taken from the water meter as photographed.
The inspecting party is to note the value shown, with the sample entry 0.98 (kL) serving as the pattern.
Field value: 74.0711 (kL)
